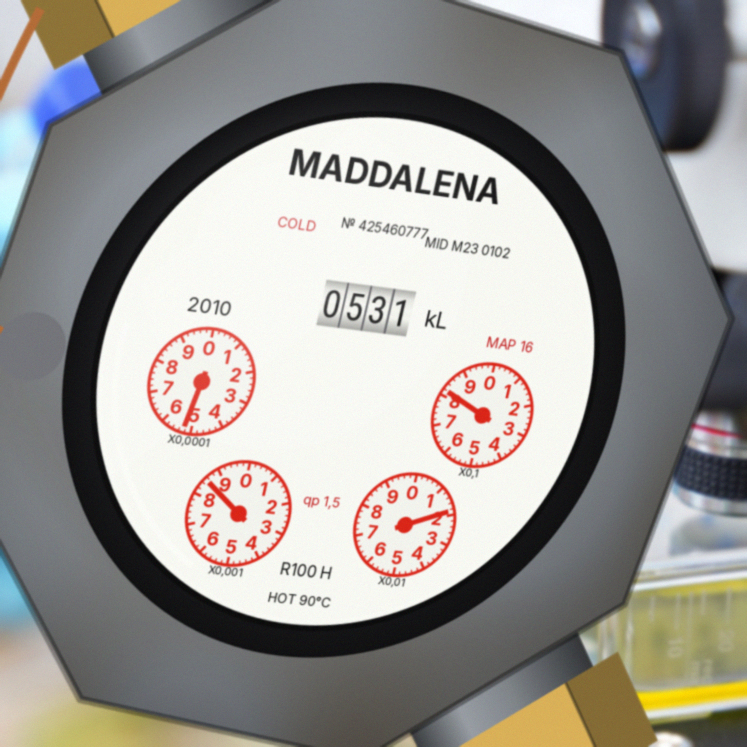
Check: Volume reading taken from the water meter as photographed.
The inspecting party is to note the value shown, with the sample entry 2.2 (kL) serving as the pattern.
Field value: 531.8185 (kL)
